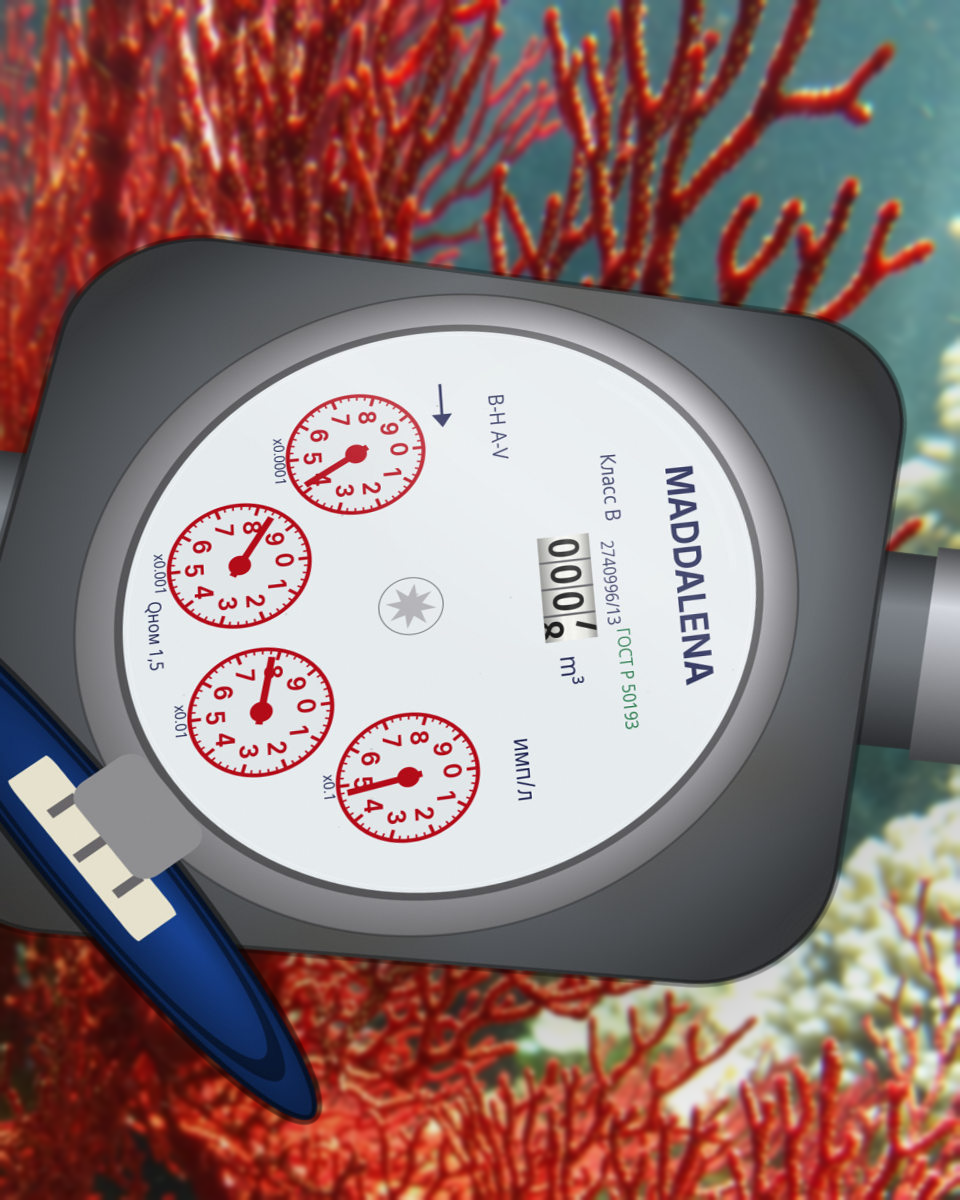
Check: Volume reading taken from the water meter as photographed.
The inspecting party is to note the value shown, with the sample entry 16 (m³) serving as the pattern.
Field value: 7.4784 (m³)
